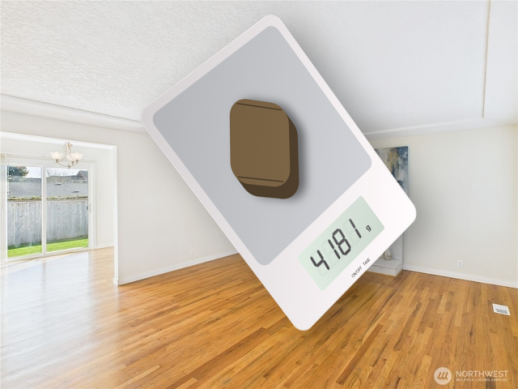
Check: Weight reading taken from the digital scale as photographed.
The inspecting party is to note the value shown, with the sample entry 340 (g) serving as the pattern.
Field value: 4181 (g)
